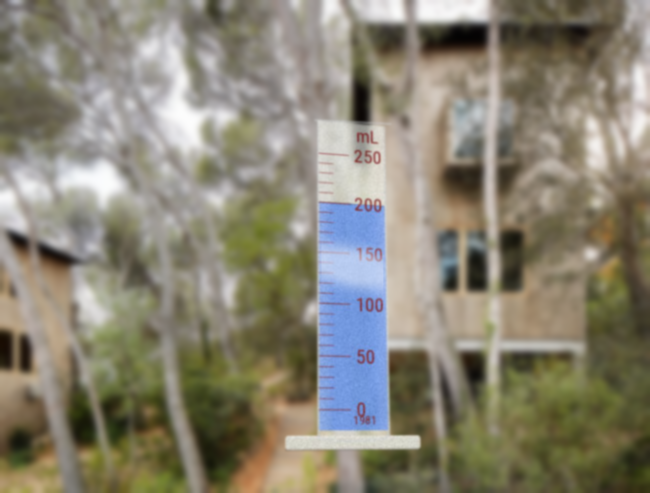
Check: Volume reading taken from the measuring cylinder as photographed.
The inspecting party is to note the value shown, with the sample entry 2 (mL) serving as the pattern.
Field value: 200 (mL)
